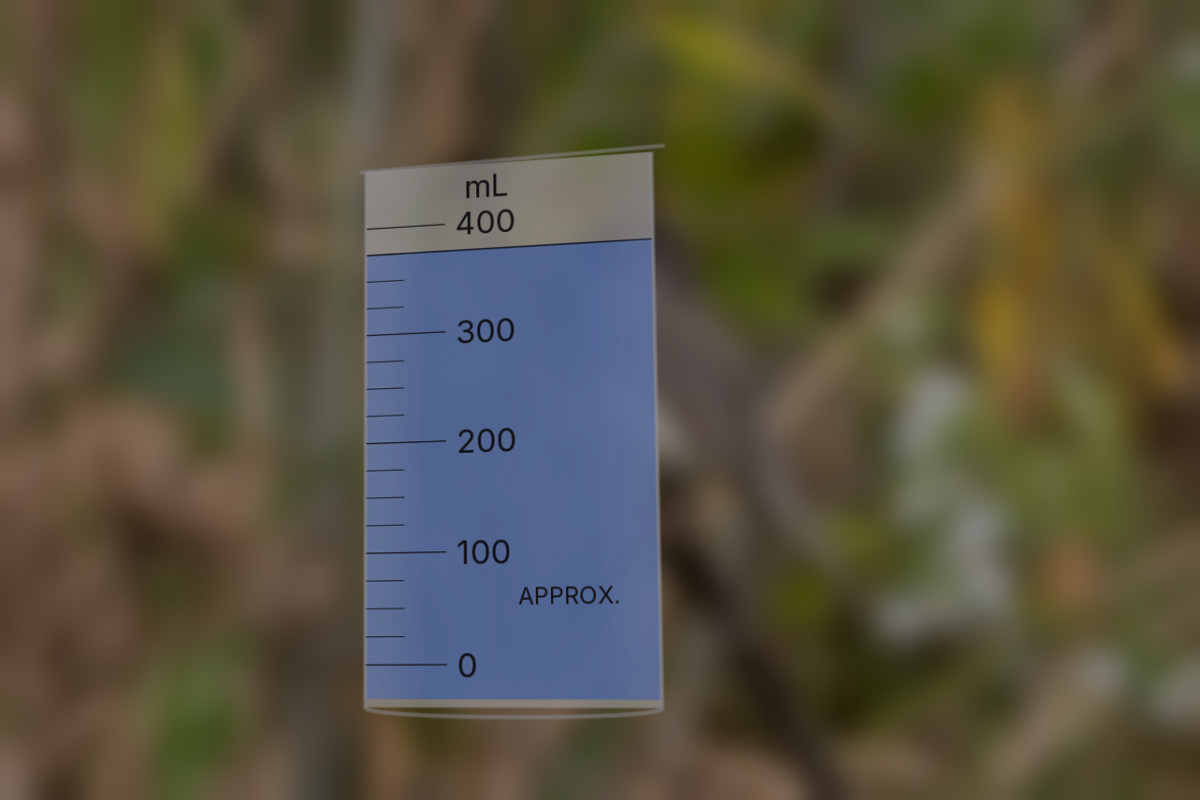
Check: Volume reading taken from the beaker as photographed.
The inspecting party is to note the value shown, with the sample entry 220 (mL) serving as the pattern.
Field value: 375 (mL)
